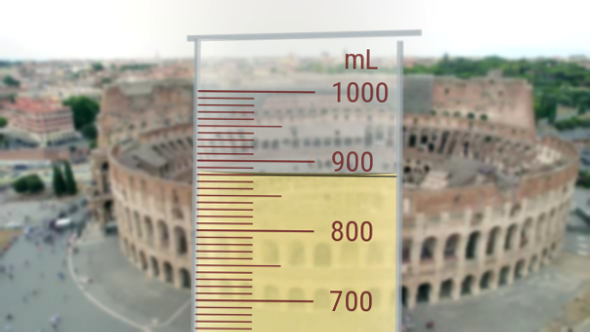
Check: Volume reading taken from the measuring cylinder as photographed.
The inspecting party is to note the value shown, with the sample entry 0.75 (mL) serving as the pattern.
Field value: 880 (mL)
